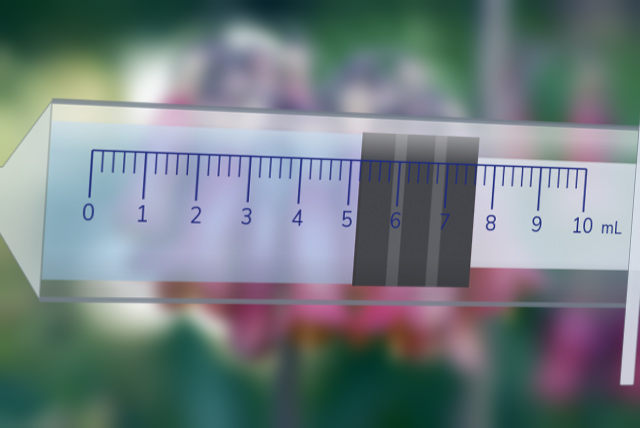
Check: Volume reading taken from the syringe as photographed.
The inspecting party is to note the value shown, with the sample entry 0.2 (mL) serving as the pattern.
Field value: 5.2 (mL)
